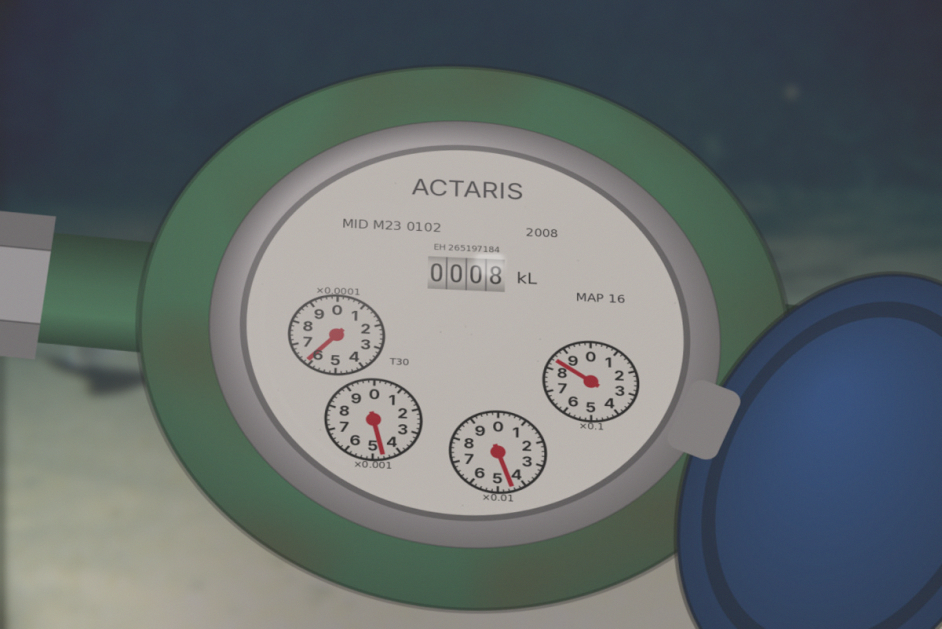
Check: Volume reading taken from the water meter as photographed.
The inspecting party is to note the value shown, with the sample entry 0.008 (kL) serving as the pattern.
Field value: 8.8446 (kL)
